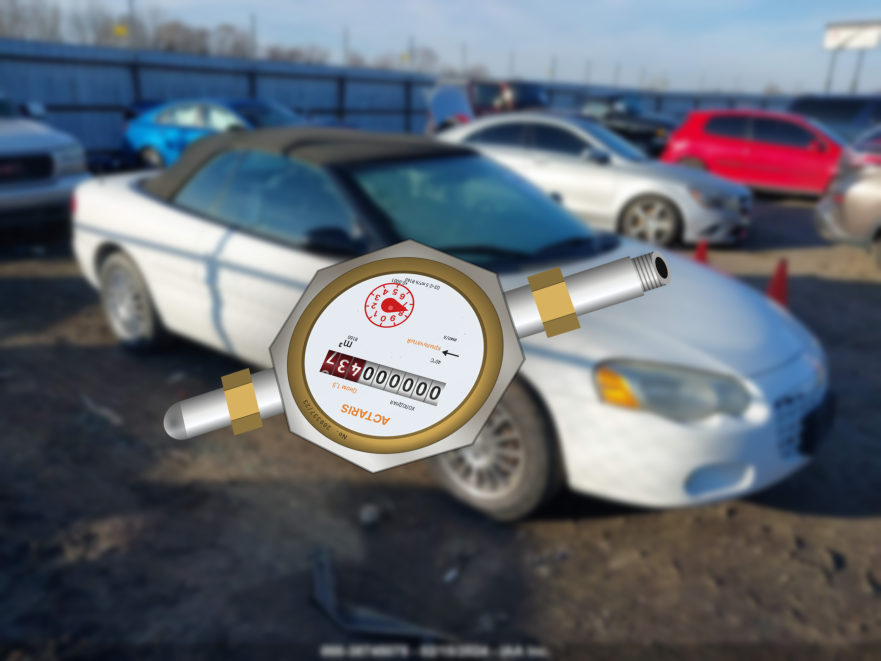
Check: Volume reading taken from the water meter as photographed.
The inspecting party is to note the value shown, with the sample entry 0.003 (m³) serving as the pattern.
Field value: 0.4367 (m³)
